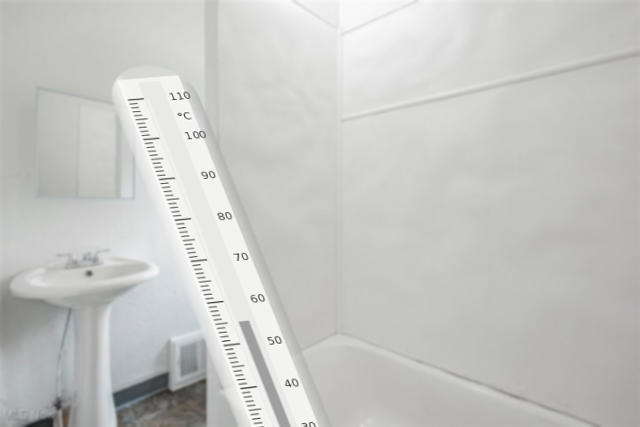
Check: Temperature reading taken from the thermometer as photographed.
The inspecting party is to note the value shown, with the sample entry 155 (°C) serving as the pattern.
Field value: 55 (°C)
